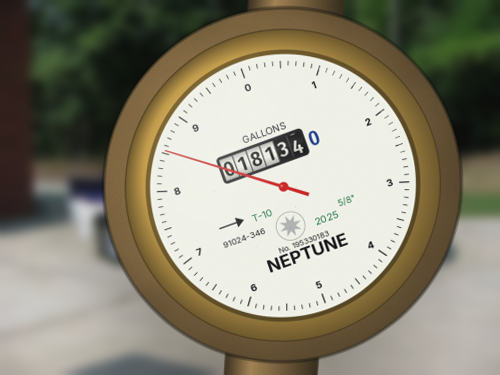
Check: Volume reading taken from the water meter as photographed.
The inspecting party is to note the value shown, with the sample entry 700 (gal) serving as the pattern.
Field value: 181338.5 (gal)
